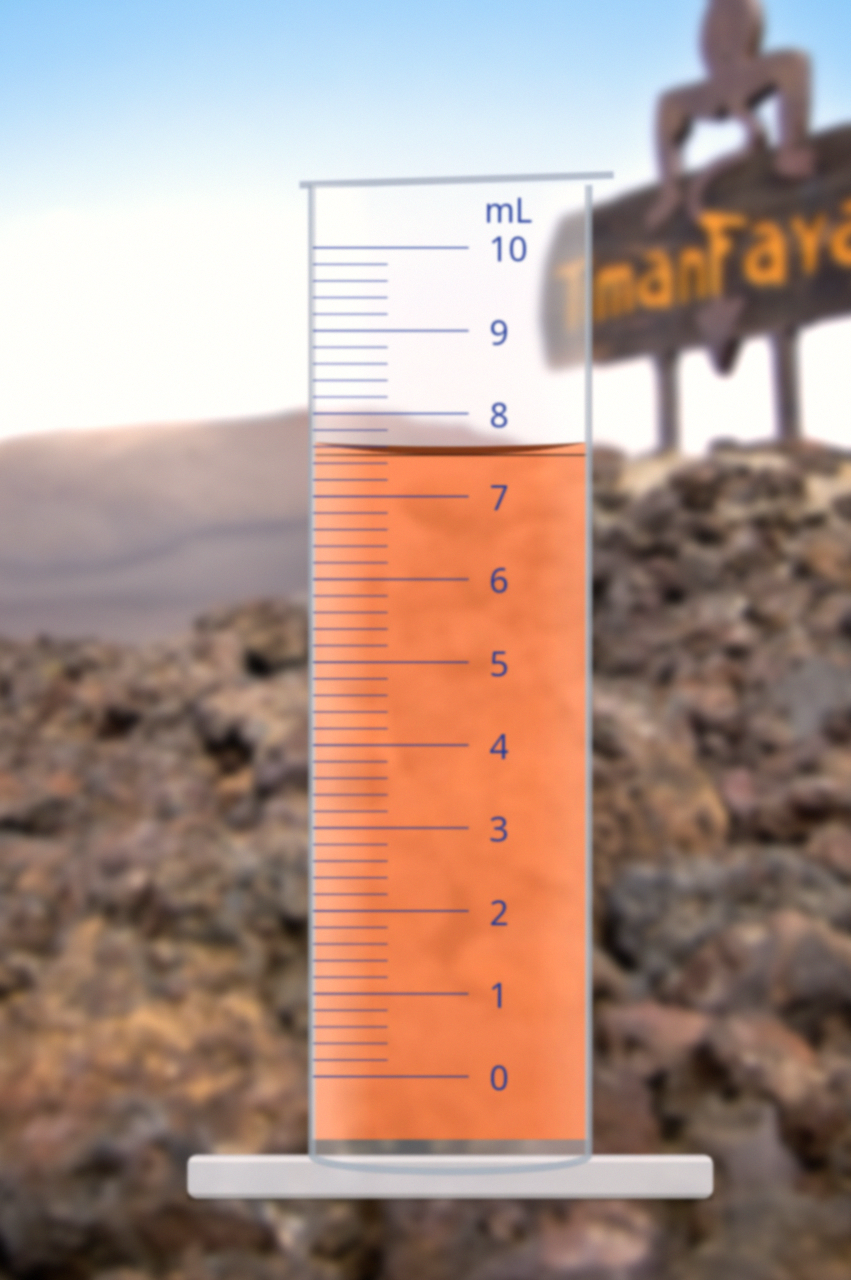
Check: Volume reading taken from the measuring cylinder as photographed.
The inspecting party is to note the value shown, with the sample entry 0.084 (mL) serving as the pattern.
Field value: 7.5 (mL)
